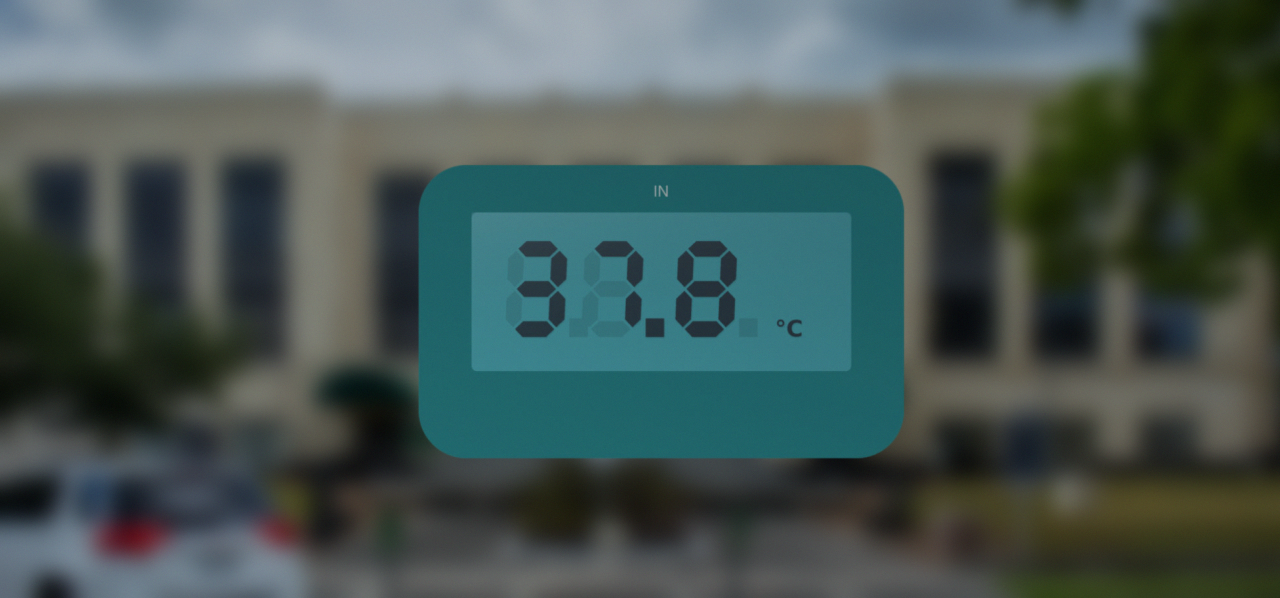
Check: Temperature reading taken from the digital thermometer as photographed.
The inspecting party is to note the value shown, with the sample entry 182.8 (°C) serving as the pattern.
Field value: 37.8 (°C)
